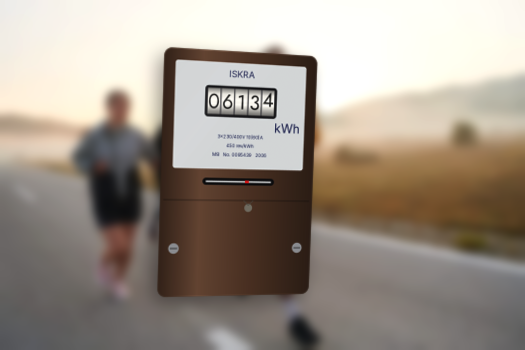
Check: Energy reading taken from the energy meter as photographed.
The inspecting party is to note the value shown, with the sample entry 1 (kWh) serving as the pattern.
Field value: 6134 (kWh)
